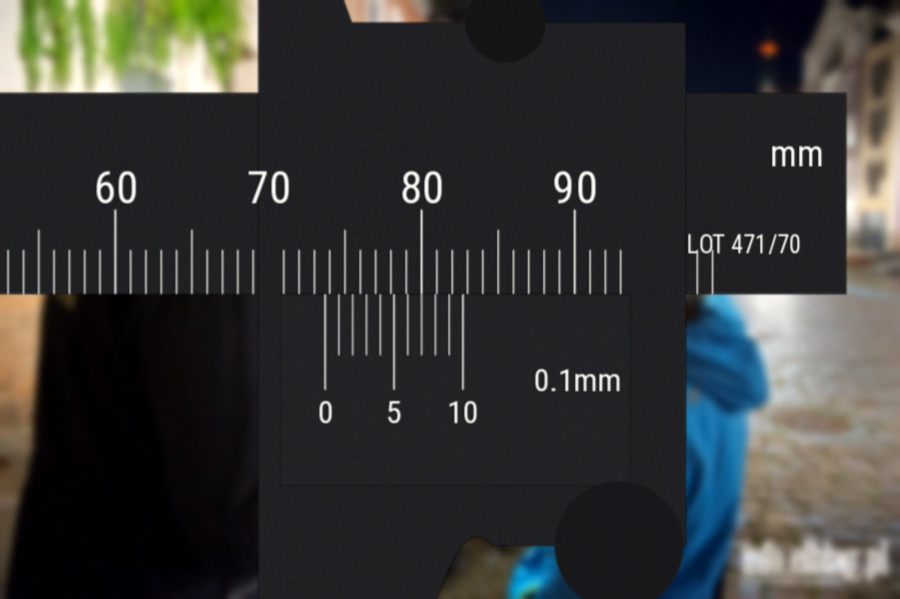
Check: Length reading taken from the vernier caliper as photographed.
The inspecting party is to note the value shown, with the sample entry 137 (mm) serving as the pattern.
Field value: 73.7 (mm)
